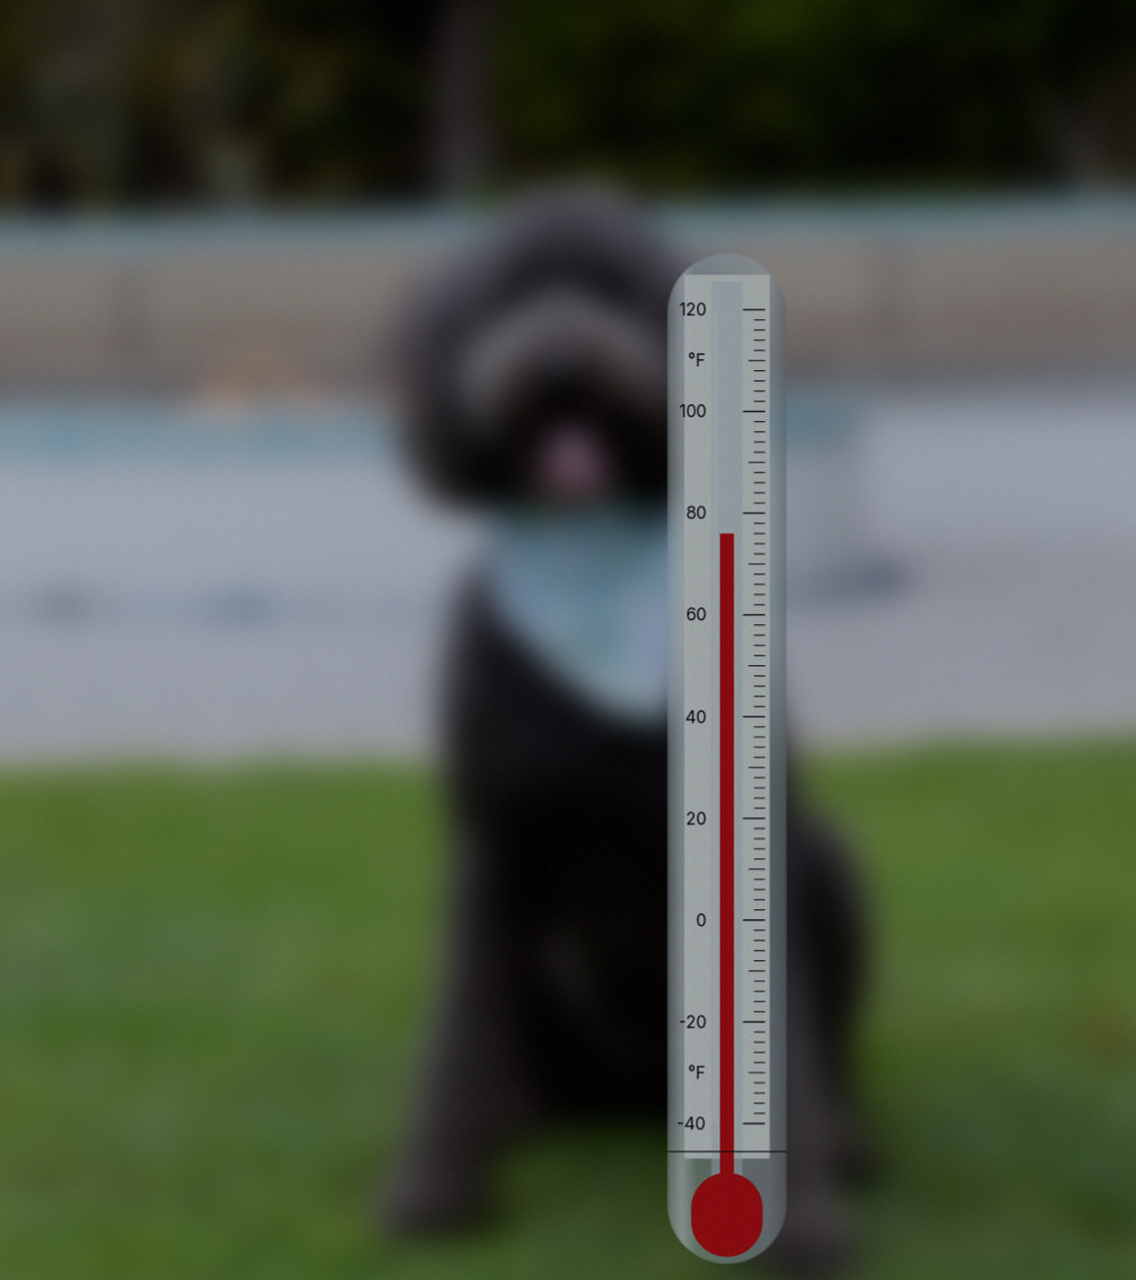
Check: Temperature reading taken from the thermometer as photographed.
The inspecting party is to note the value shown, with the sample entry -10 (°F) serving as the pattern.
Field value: 76 (°F)
